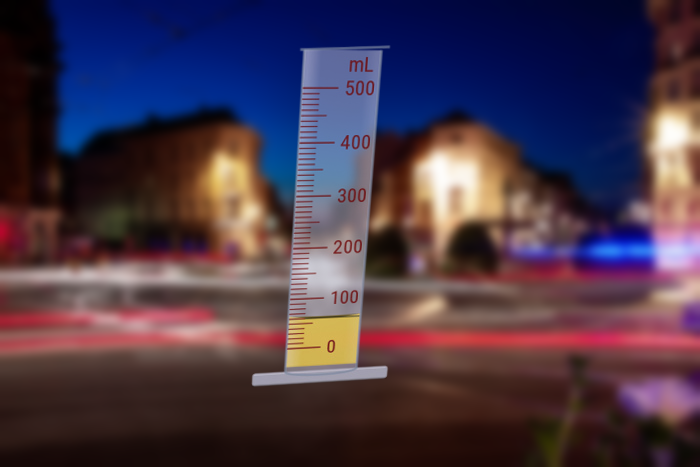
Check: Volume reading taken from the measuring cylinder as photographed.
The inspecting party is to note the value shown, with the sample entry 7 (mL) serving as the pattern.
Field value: 60 (mL)
